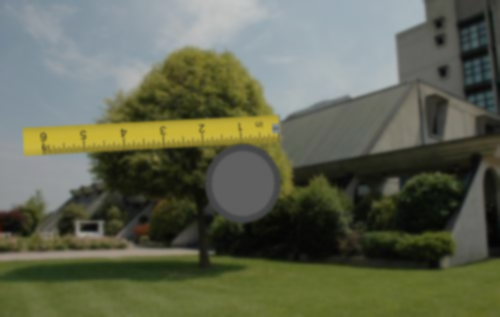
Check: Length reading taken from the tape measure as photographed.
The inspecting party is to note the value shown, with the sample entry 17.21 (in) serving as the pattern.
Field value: 2 (in)
